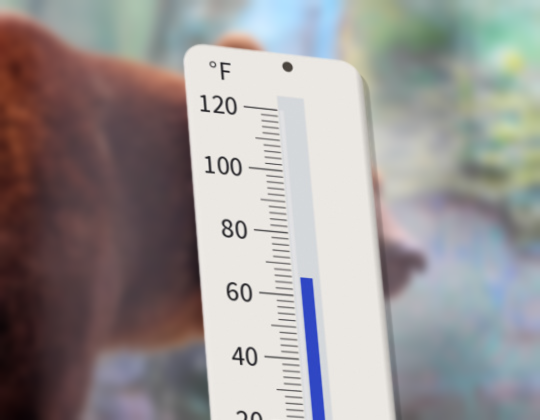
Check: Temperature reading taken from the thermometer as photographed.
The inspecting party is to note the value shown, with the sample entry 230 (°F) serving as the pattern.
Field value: 66 (°F)
